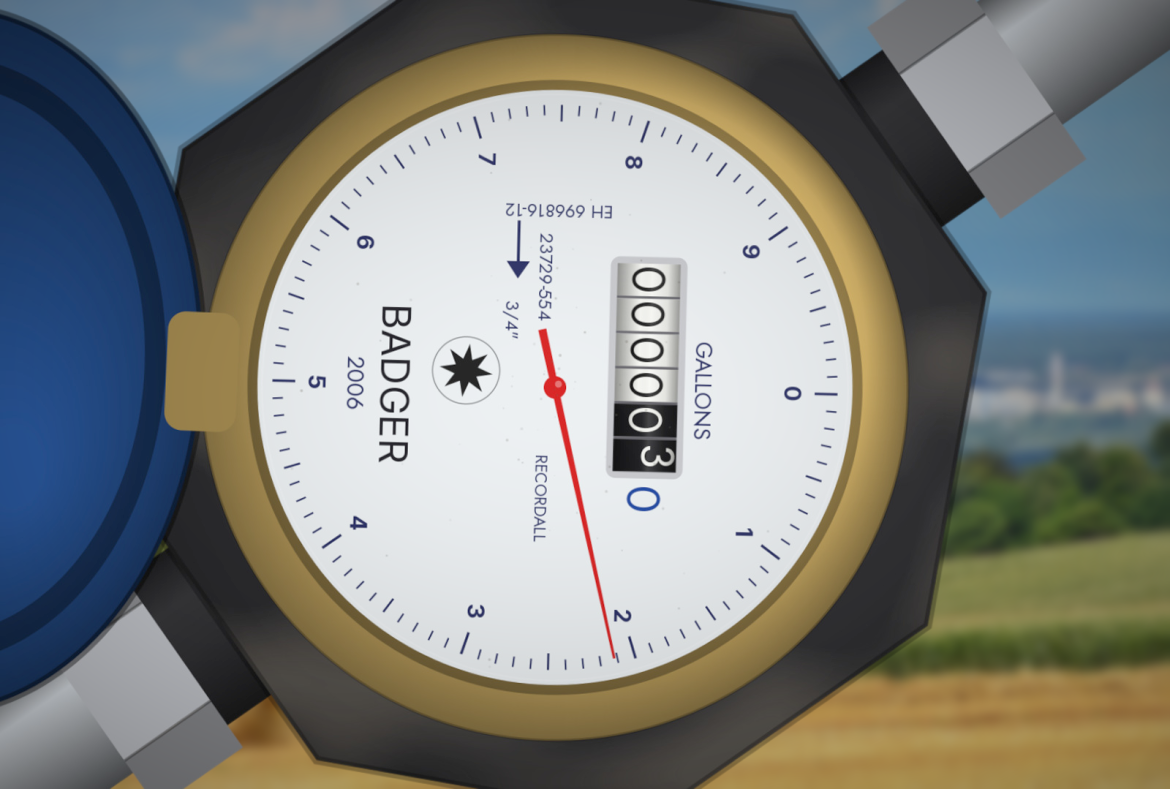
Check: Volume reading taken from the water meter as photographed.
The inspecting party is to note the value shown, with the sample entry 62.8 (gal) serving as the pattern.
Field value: 32.1 (gal)
